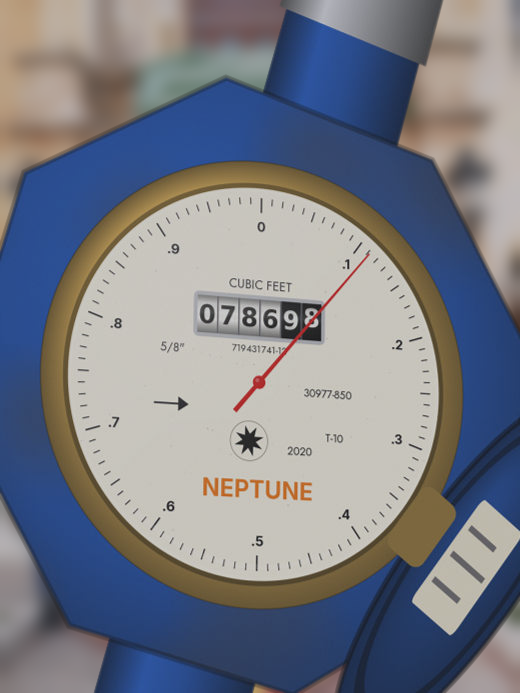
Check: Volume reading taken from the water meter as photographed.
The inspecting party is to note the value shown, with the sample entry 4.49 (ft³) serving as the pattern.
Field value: 78698.11 (ft³)
